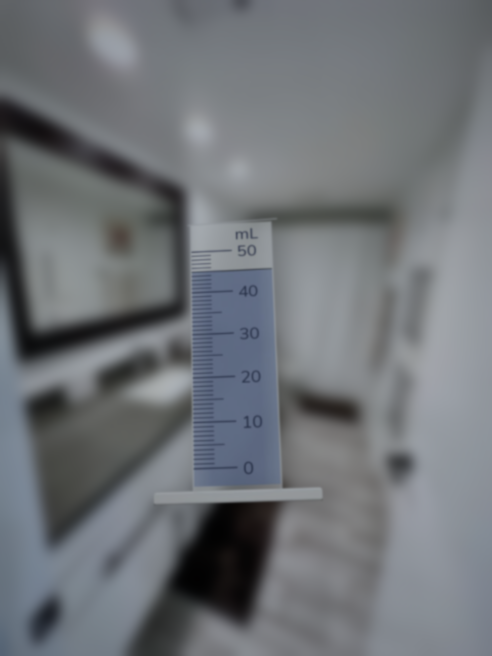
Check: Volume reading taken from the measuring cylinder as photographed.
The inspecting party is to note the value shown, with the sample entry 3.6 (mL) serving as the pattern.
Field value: 45 (mL)
